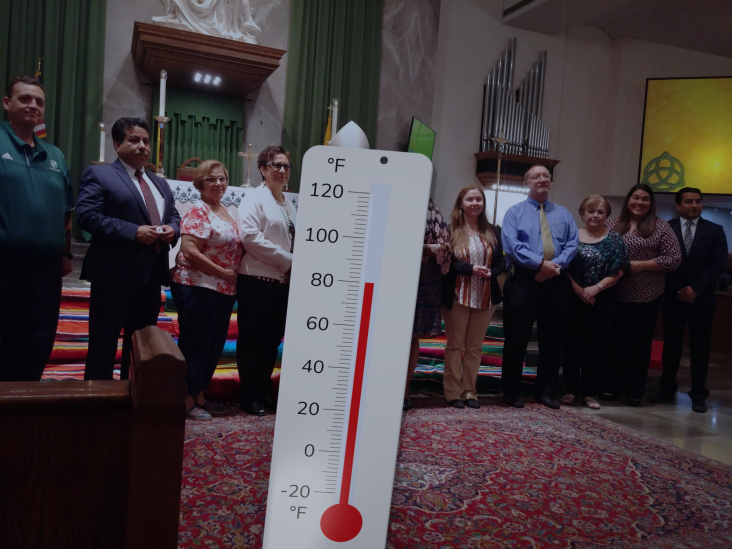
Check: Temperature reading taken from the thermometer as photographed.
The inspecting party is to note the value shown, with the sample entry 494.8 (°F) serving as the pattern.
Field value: 80 (°F)
